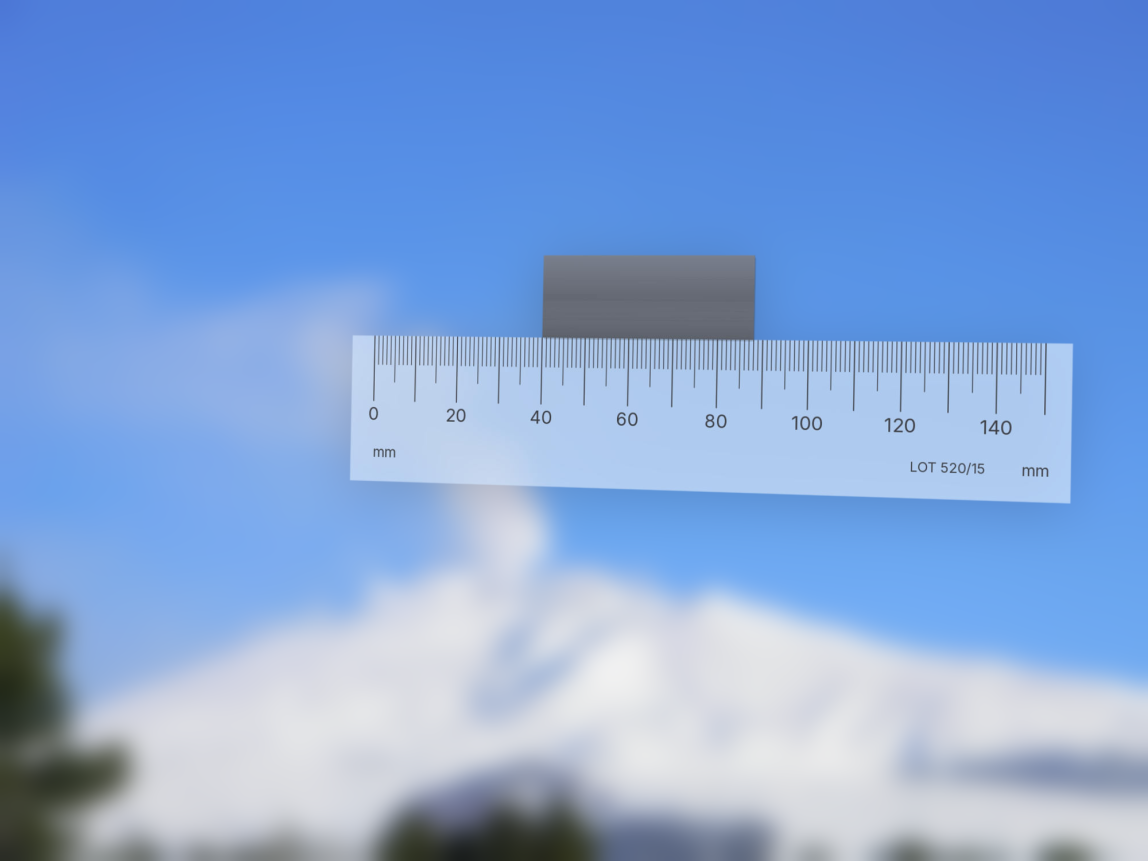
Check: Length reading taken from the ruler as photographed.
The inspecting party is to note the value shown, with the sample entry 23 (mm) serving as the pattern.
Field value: 48 (mm)
